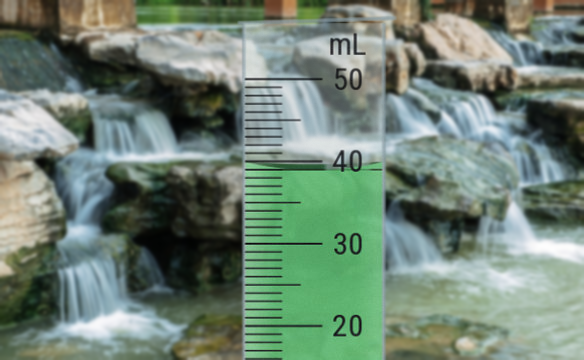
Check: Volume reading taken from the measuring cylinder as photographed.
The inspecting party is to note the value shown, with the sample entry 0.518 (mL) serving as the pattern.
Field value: 39 (mL)
